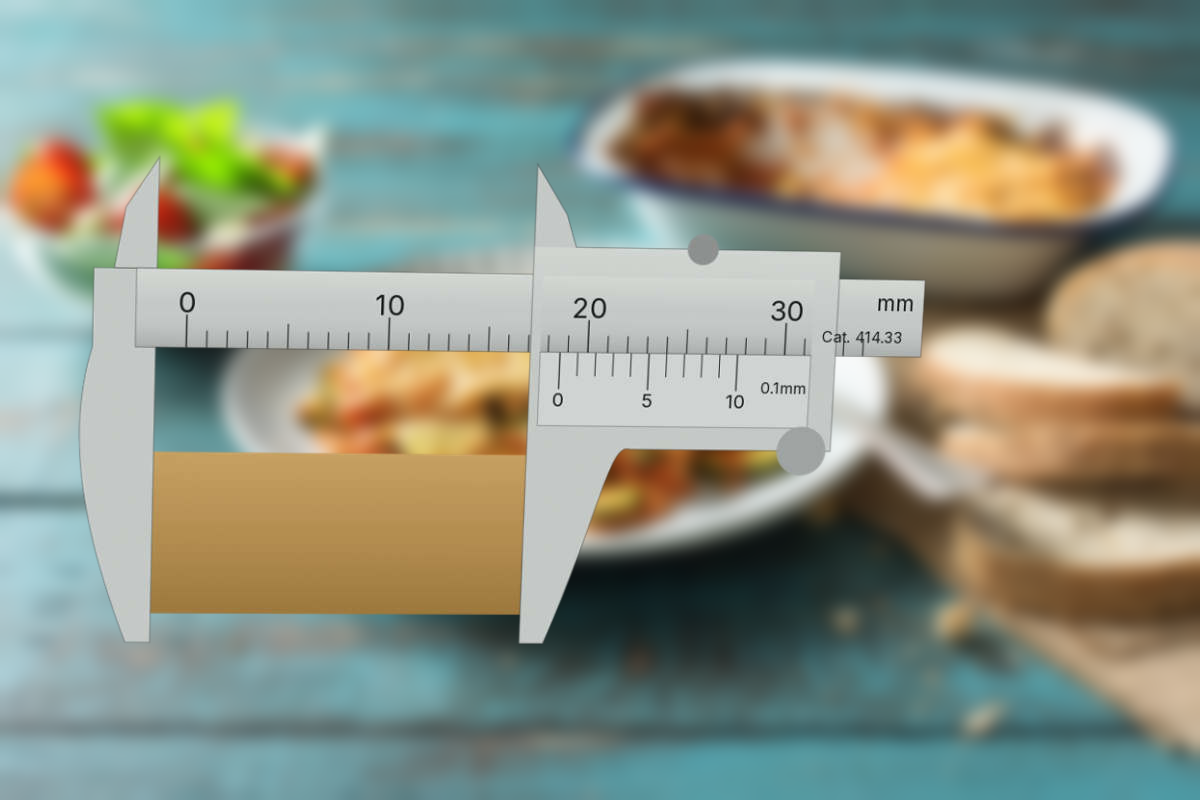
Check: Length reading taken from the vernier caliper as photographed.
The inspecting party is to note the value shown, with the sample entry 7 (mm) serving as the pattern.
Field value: 18.6 (mm)
